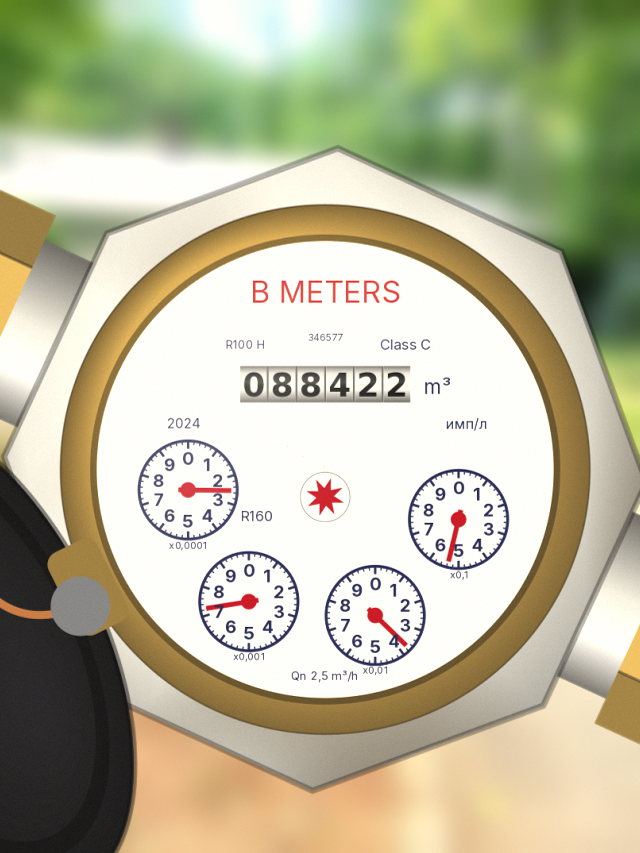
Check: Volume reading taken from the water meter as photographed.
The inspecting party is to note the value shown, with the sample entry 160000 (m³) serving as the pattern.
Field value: 88422.5372 (m³)
